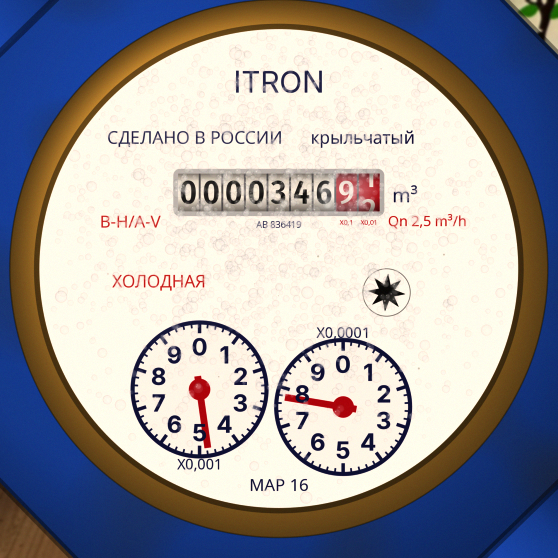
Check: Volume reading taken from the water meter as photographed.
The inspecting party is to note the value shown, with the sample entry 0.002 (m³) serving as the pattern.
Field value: 346.9147 (m³)
